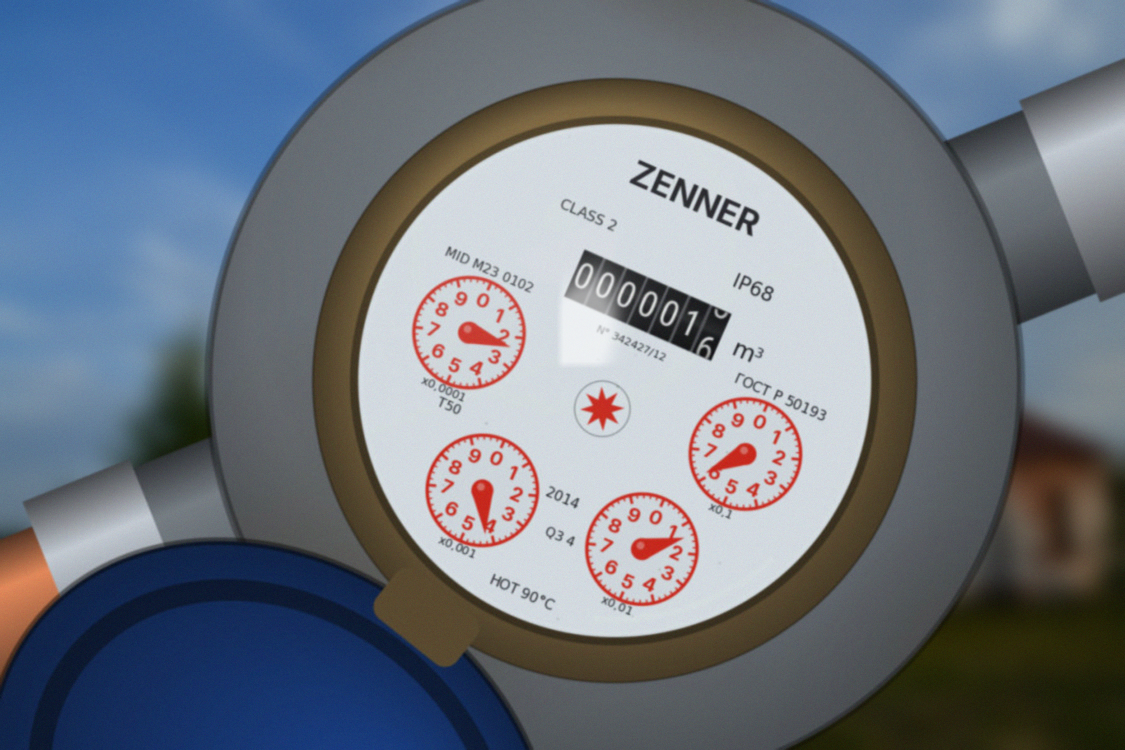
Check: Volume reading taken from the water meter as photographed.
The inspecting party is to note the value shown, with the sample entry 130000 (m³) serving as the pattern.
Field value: 15.6142 (m³)
